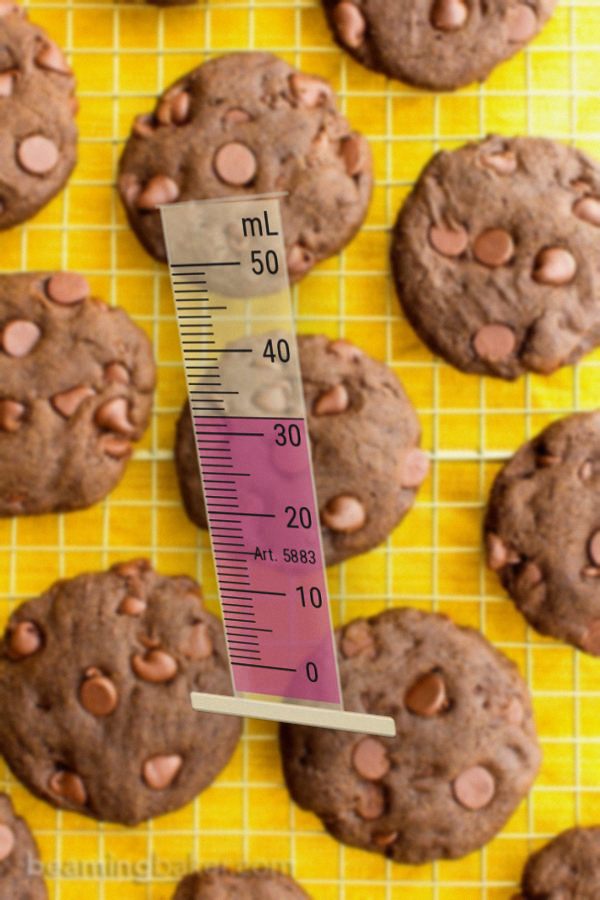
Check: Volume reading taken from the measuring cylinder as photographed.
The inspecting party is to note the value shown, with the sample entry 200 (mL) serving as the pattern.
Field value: 32 (mL)
